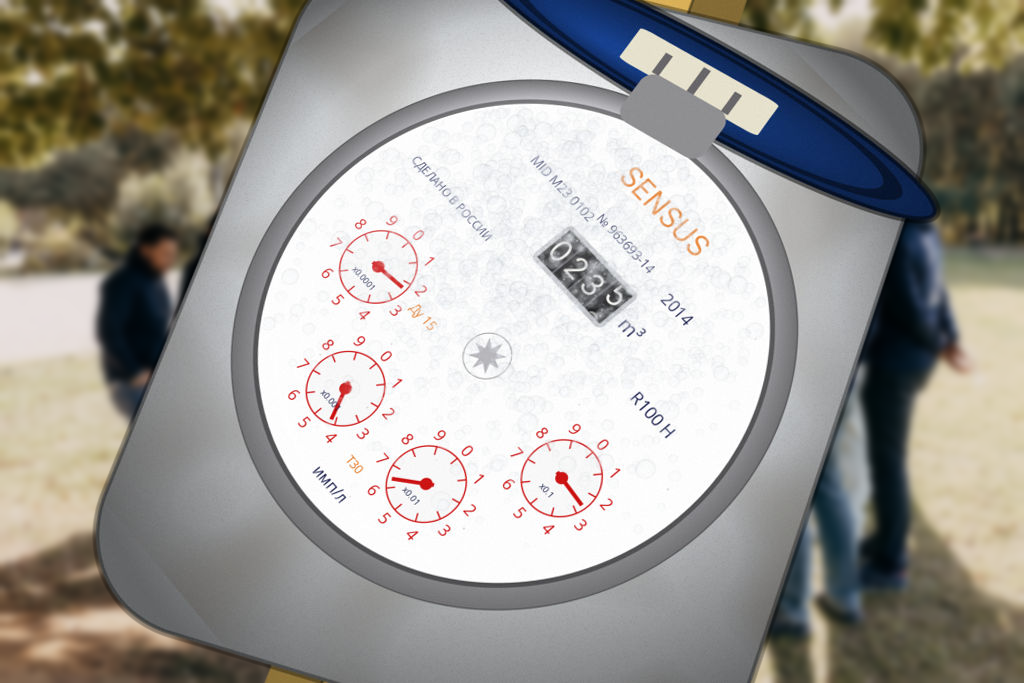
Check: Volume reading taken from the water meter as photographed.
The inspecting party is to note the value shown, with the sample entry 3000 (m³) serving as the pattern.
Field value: 235.2642 (m³)
